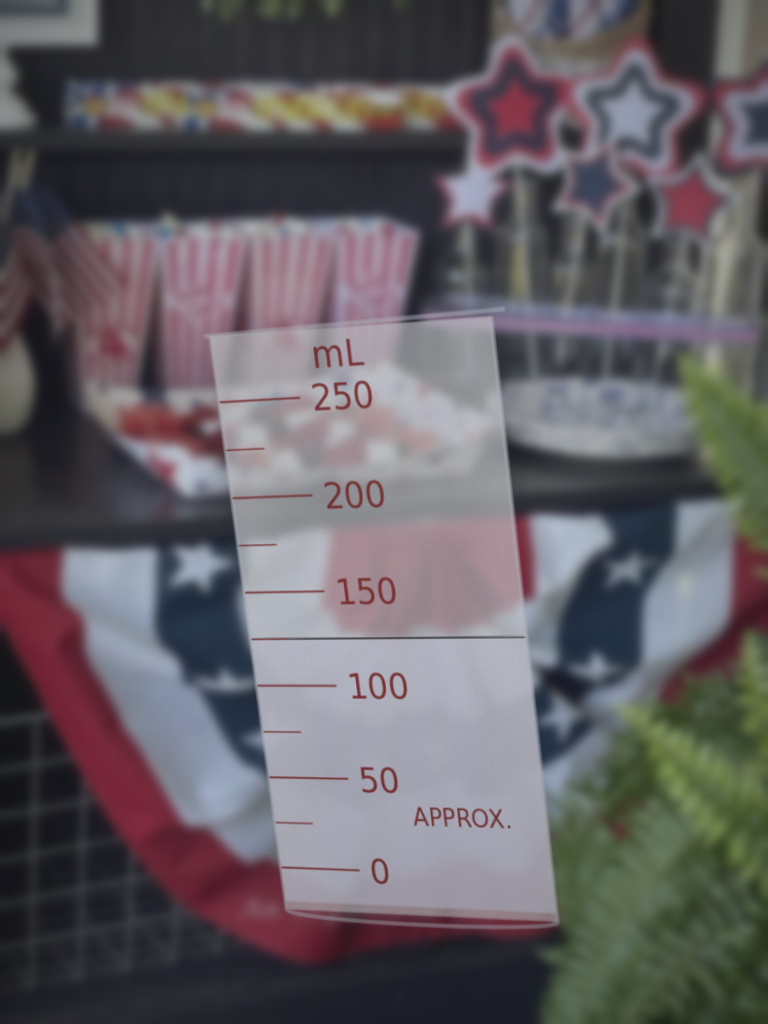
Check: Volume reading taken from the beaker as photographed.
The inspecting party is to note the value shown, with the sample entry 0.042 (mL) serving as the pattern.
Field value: 125 (mL)
